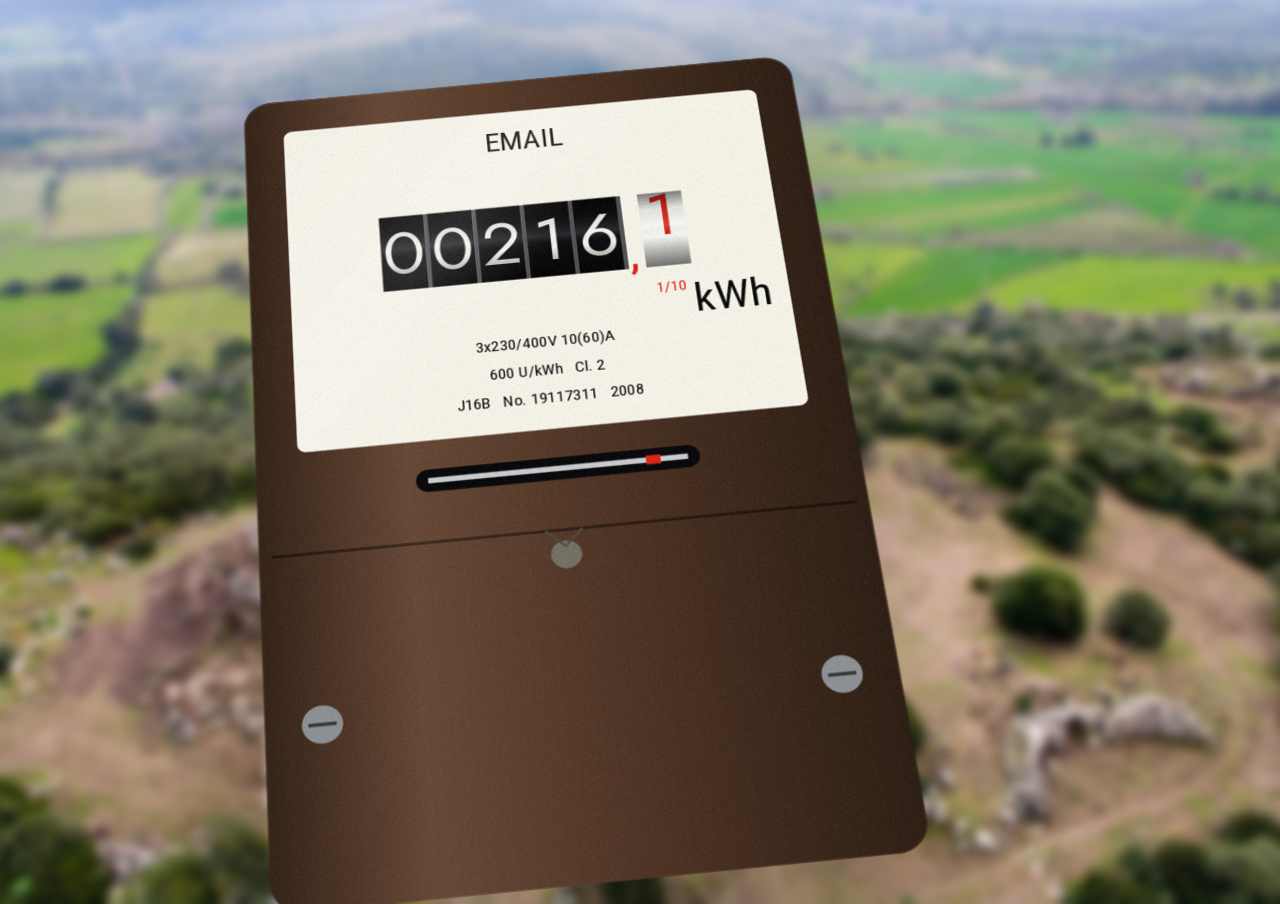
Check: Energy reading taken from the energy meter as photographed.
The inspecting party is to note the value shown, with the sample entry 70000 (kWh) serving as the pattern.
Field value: 216.1 (kWh)
